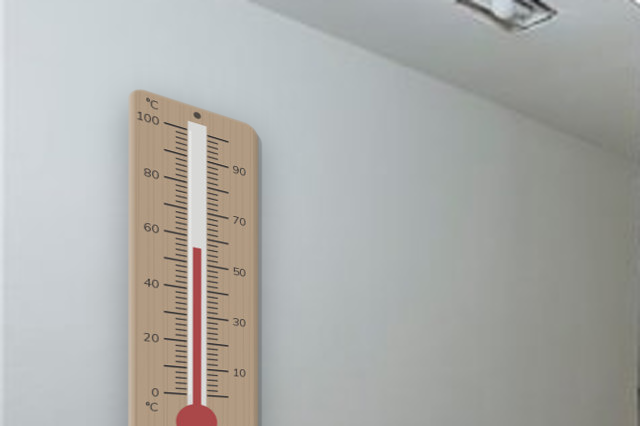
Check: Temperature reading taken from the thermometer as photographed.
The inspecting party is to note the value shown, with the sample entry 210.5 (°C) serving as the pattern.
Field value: 56 (°C)
